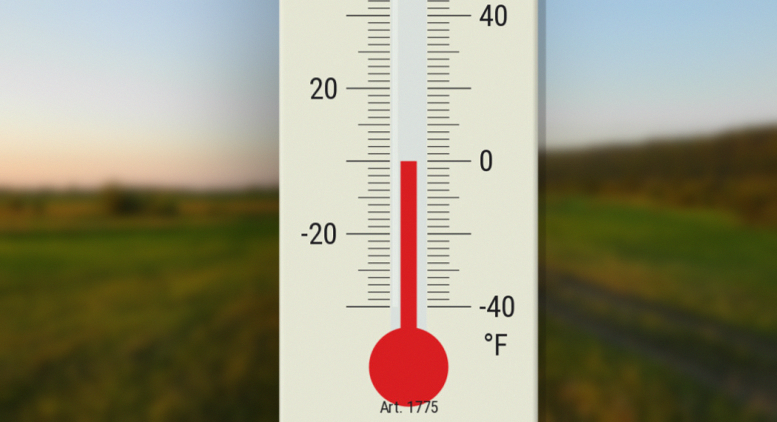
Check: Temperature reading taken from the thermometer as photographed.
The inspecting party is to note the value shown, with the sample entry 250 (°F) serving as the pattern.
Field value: 0 (°F)
